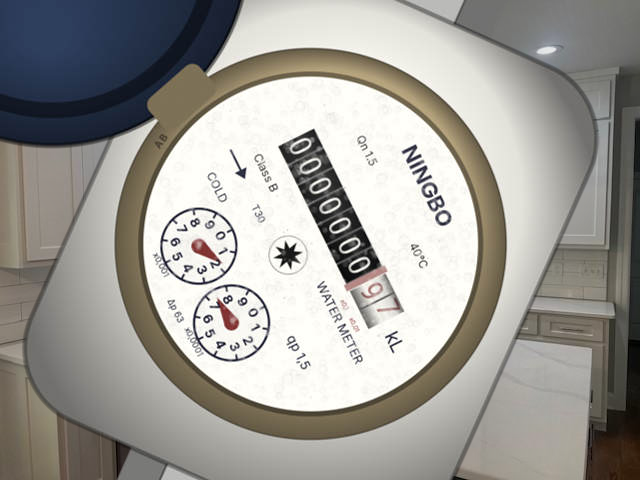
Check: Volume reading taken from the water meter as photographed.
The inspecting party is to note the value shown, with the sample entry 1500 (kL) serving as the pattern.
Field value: 0.9717 (kL)
